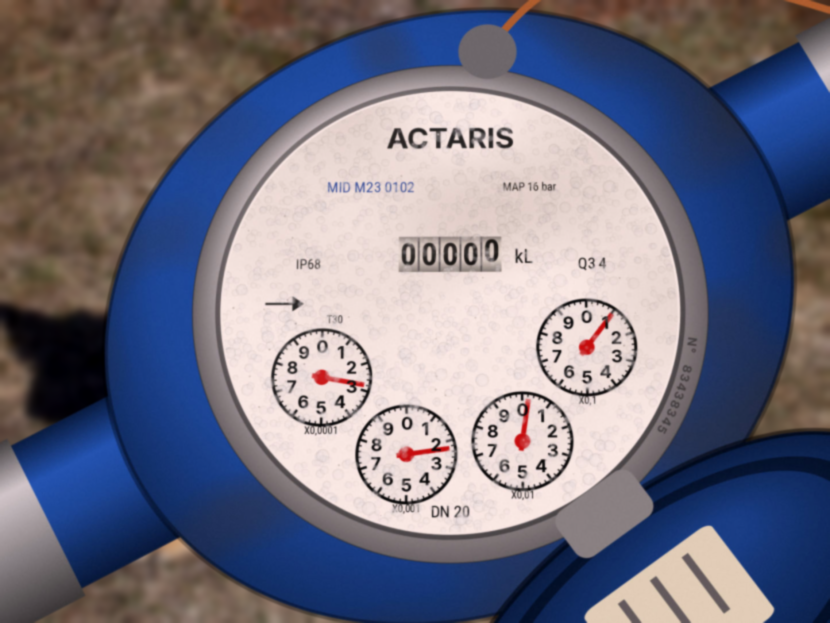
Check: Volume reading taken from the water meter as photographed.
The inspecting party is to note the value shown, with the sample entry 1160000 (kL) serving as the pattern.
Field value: 0.1022 (kL)
